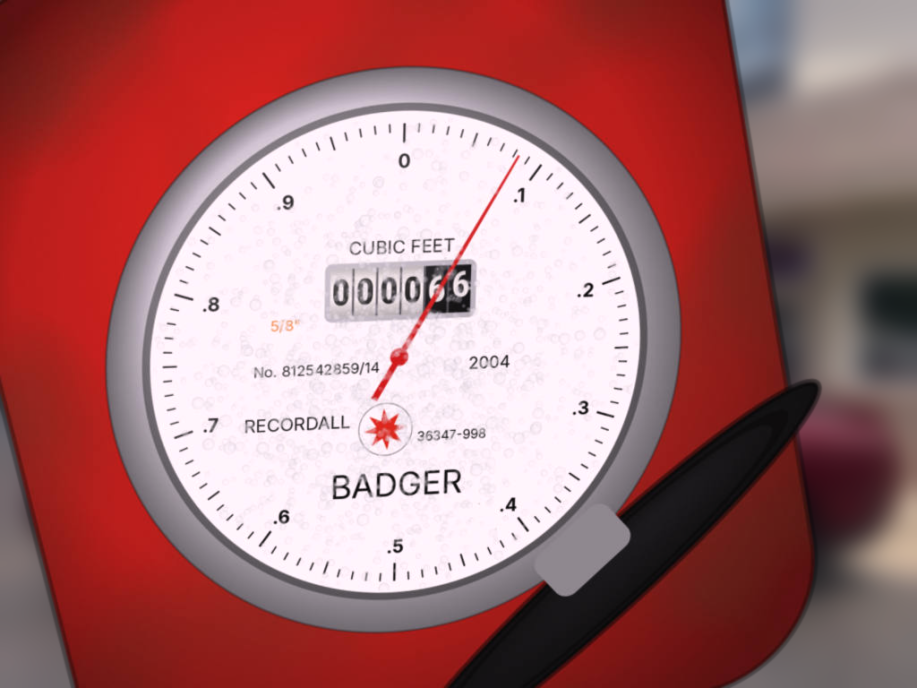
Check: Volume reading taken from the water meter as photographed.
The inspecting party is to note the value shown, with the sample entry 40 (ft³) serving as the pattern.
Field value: 66.08 (ft³)
